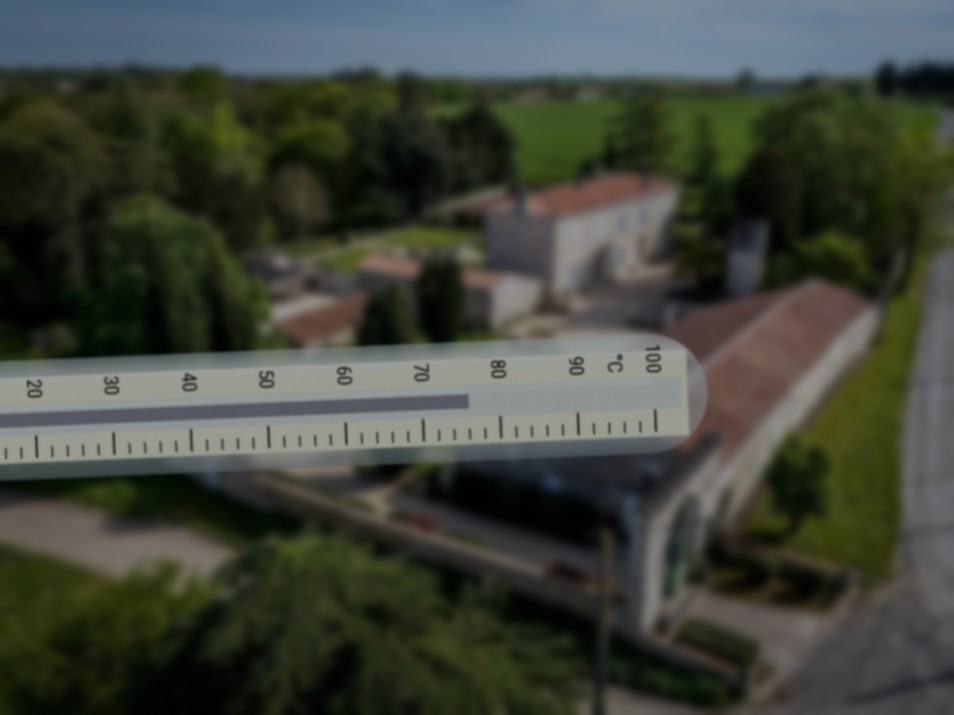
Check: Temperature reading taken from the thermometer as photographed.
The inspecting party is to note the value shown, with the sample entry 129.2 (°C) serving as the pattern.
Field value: 76 (°C)
